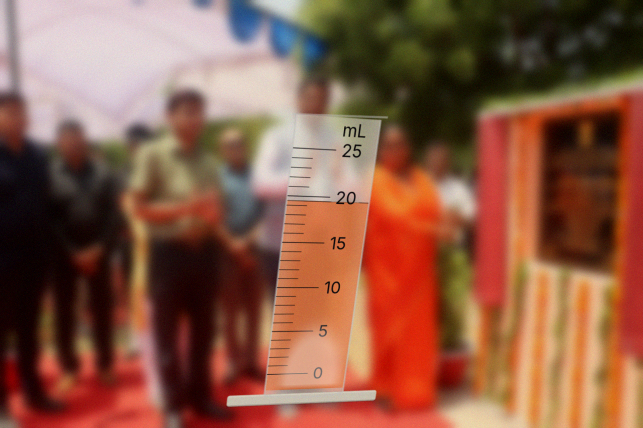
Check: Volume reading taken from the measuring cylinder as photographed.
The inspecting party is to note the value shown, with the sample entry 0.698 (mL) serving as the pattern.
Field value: 19.5 (mL)
